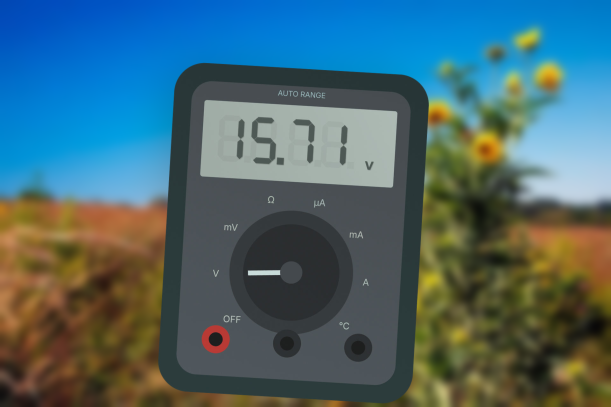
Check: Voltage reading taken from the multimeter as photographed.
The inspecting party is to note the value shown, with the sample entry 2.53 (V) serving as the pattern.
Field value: 15.71 (V)
